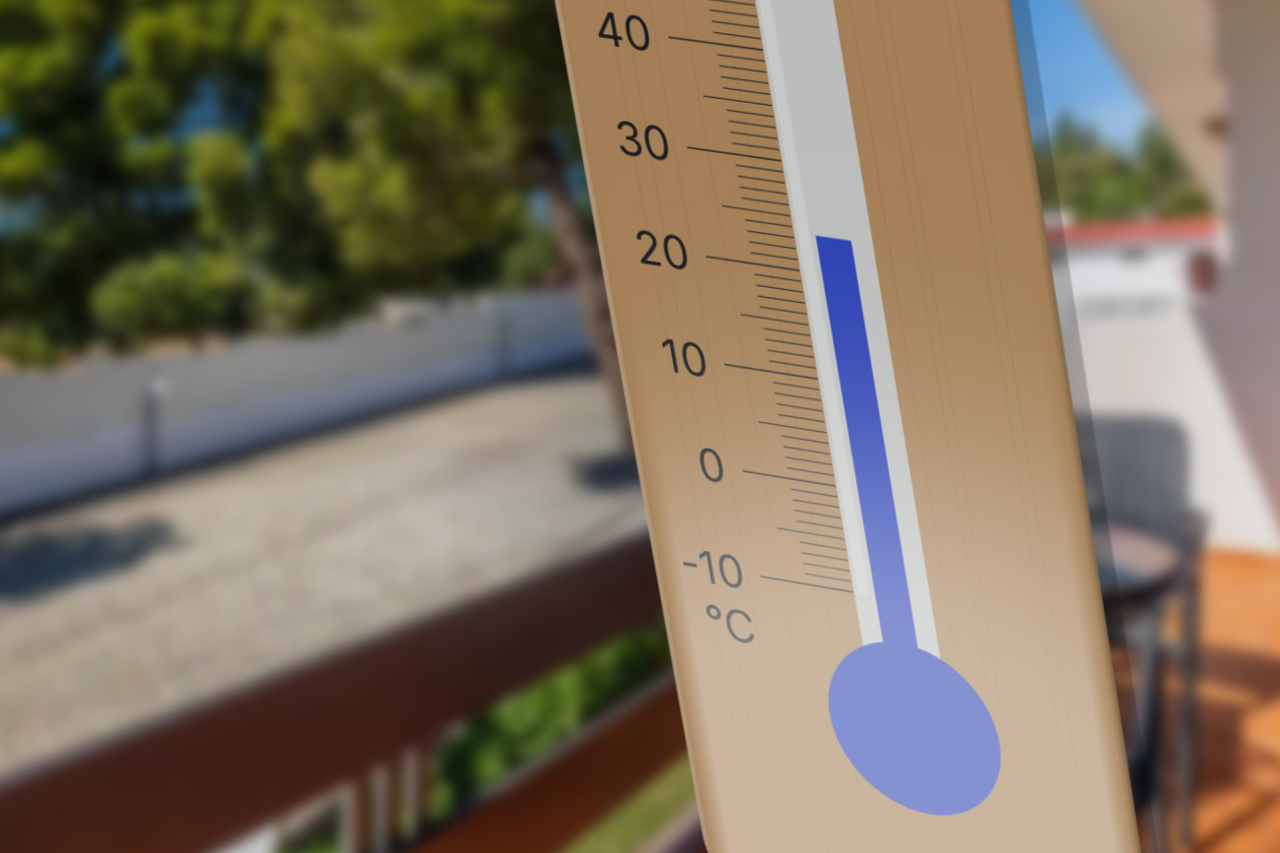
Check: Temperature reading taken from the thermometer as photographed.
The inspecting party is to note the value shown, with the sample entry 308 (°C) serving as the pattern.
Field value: 23.5 (°C)
